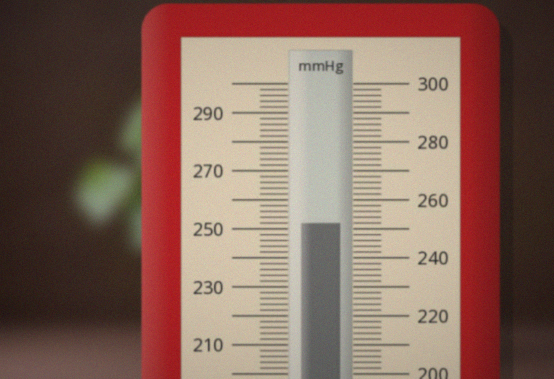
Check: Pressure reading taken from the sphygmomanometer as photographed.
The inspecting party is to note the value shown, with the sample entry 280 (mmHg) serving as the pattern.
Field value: 252 (mmHg)
